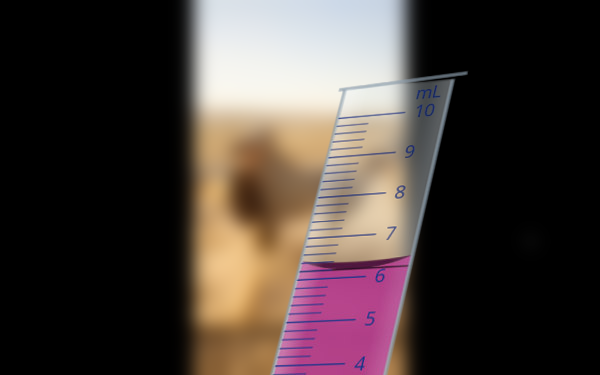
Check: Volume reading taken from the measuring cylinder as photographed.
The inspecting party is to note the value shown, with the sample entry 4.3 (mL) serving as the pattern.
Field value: 6.2 (mL)
